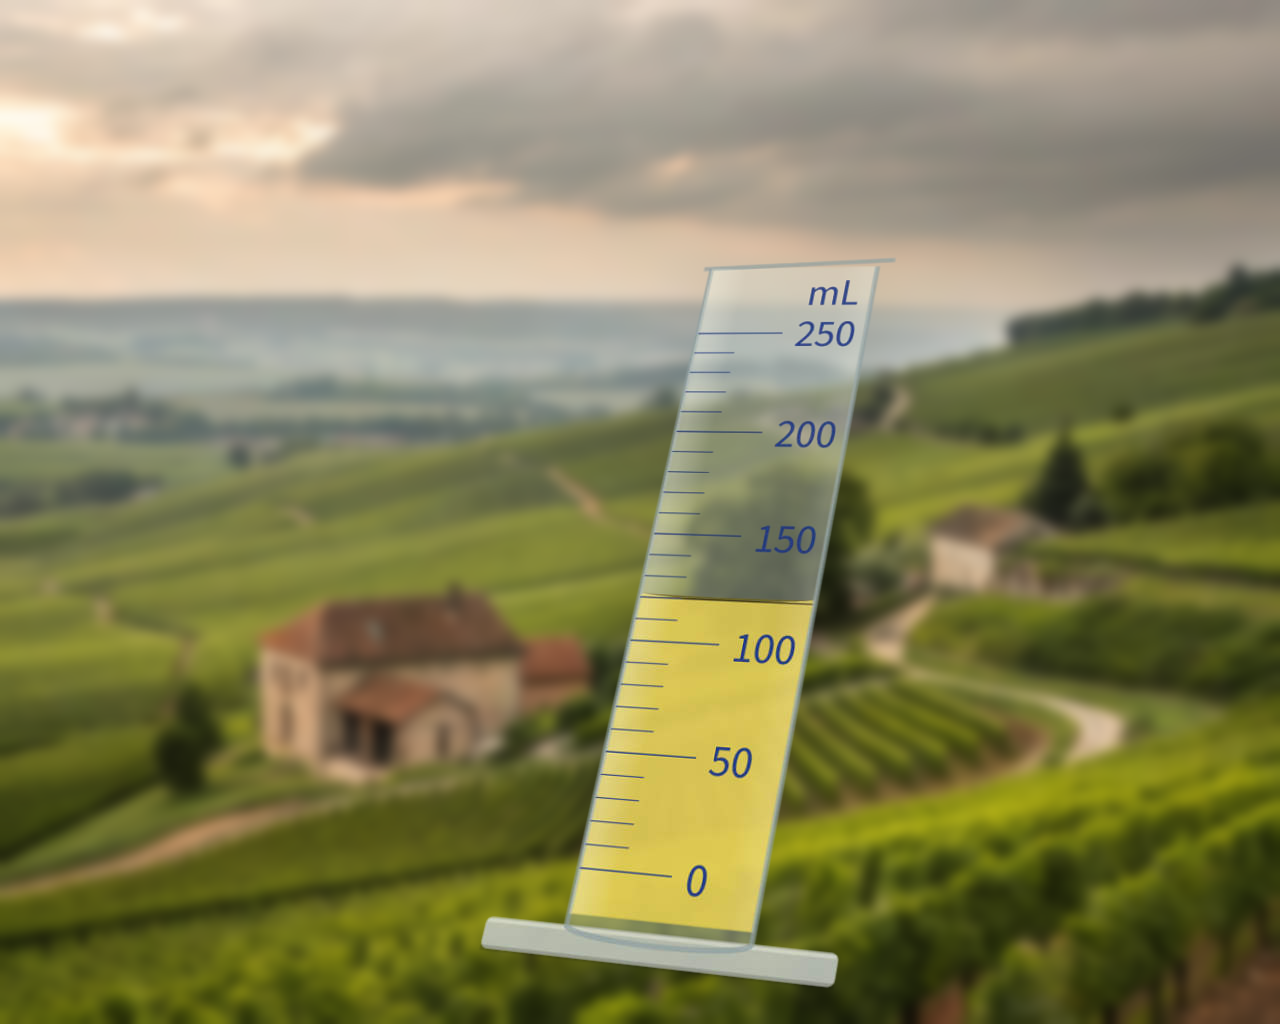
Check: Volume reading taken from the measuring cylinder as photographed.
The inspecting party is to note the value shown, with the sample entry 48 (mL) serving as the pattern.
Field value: 120 (mL)
